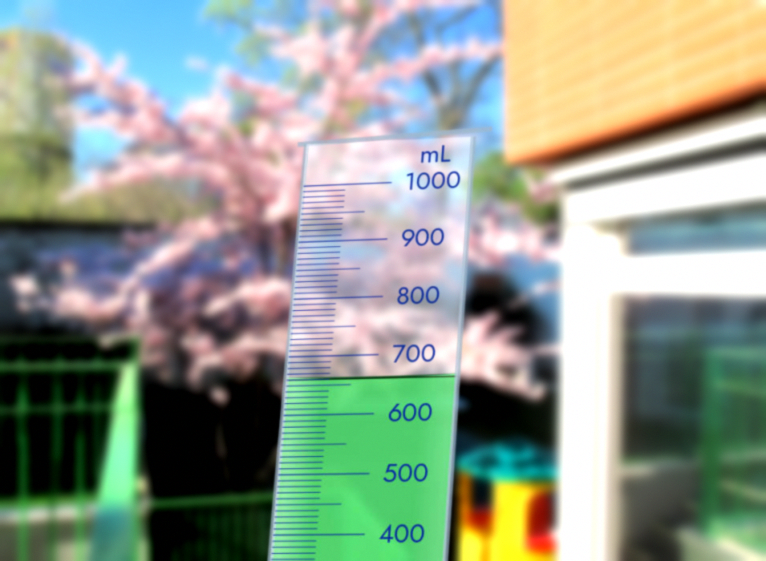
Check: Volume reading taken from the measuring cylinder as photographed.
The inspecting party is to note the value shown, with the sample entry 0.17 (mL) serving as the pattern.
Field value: 660 (mL)
